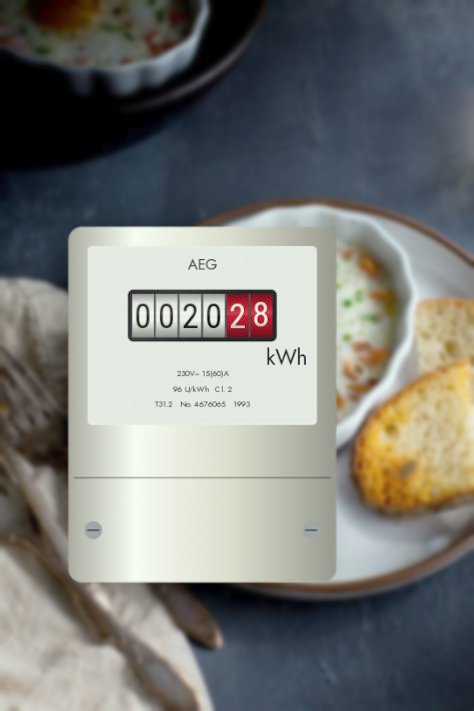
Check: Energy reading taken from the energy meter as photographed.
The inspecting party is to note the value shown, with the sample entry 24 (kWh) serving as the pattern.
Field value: 20.28 (kWh)
